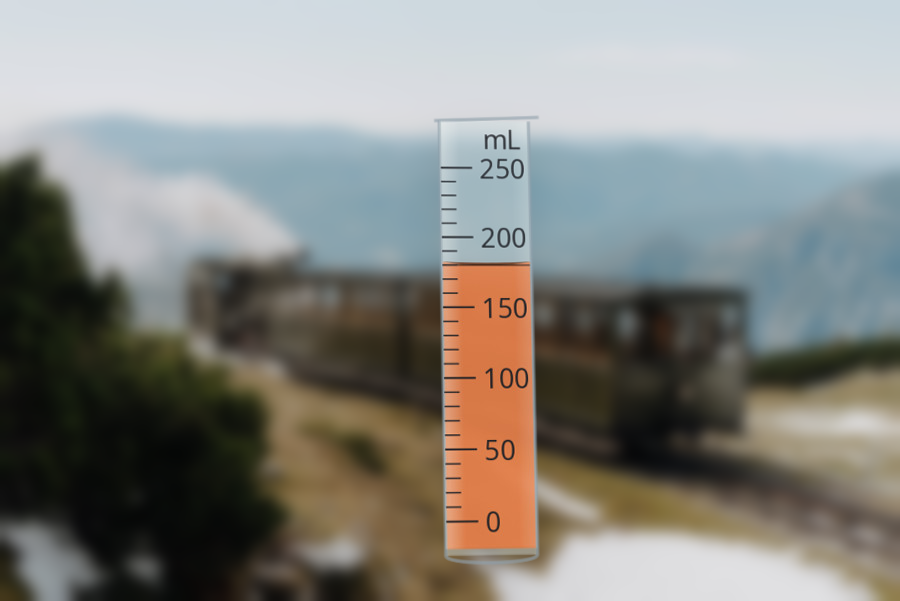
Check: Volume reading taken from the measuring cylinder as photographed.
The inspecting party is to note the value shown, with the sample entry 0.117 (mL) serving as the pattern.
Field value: 180 (mL)
